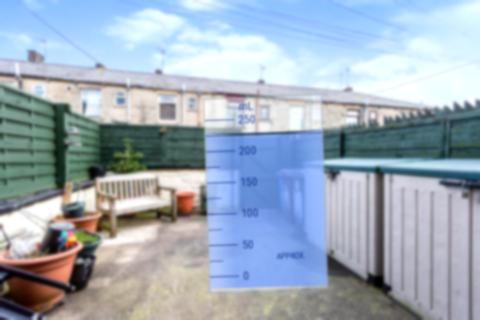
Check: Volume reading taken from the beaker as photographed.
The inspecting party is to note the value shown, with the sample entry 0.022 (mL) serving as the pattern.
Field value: 225 (mL)
